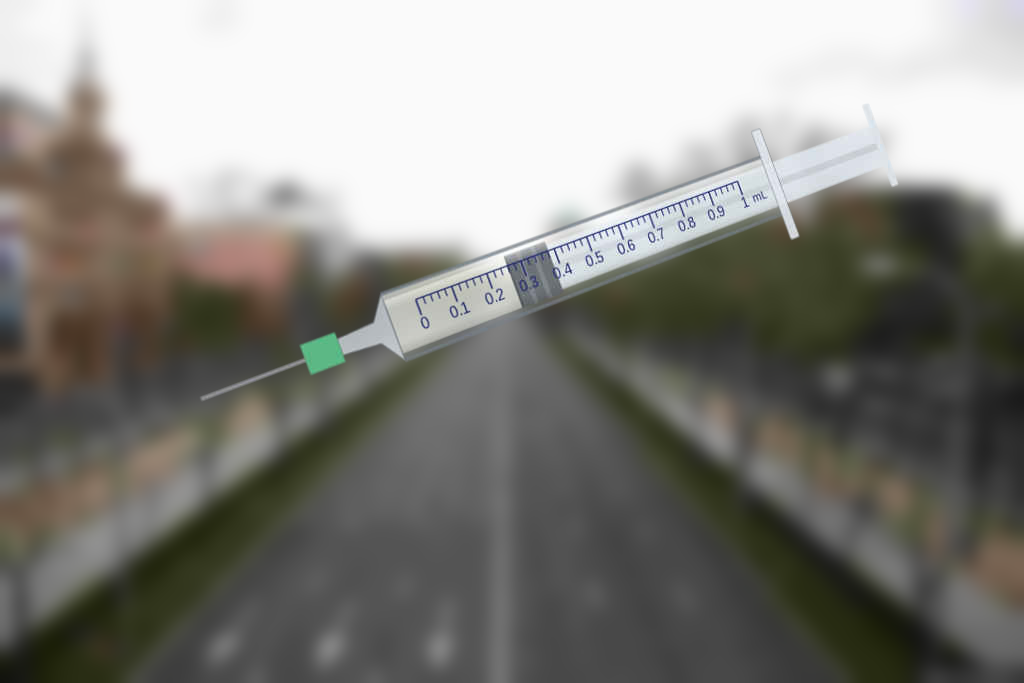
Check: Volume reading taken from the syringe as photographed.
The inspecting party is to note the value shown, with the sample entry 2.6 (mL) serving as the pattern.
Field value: 0.26 (mL)
